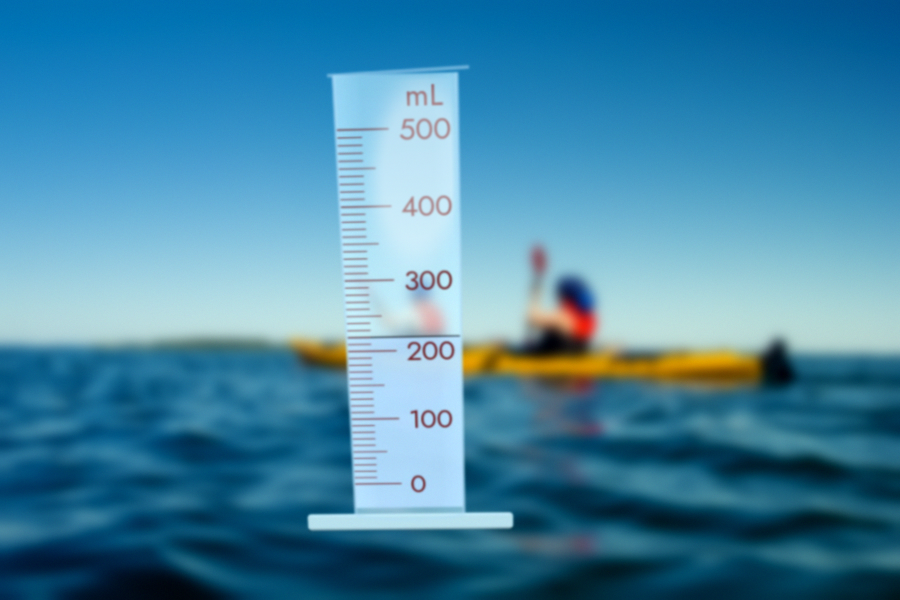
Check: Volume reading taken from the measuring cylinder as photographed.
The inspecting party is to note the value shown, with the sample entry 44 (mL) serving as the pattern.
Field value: 220 (mL)
